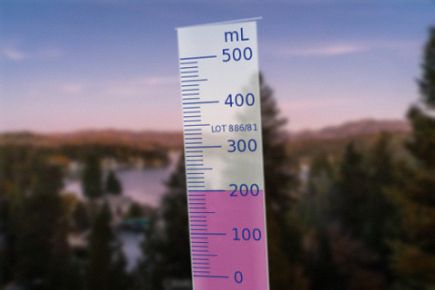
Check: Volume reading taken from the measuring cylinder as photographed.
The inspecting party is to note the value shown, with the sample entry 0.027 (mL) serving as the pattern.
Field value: 200 (mL)
